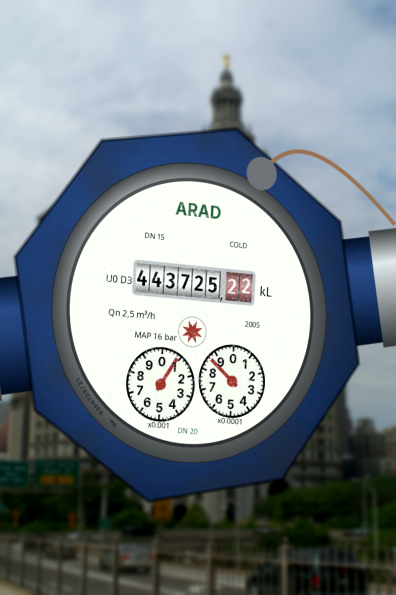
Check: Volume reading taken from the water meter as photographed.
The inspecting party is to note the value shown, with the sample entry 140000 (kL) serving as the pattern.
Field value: 443725.2208 (kL)
